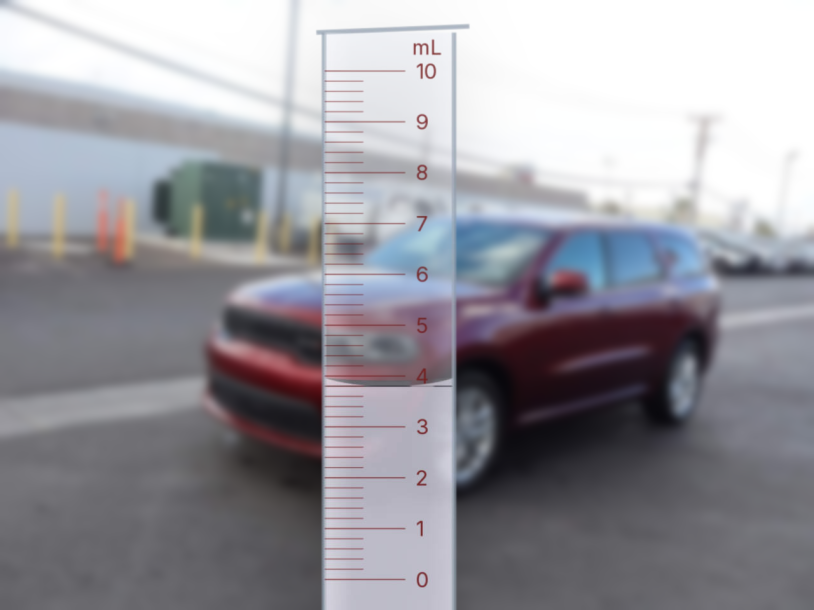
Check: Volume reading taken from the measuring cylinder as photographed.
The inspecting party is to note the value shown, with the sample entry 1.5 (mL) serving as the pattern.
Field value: 3.8 (mL)
